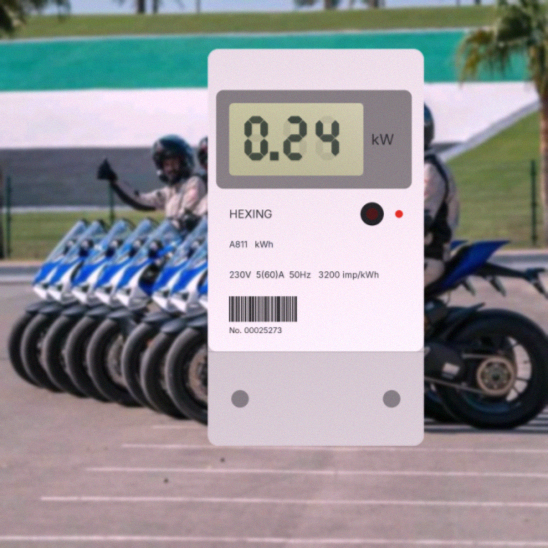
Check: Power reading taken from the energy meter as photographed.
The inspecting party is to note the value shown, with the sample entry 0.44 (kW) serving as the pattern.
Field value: 0.24 (kW)
